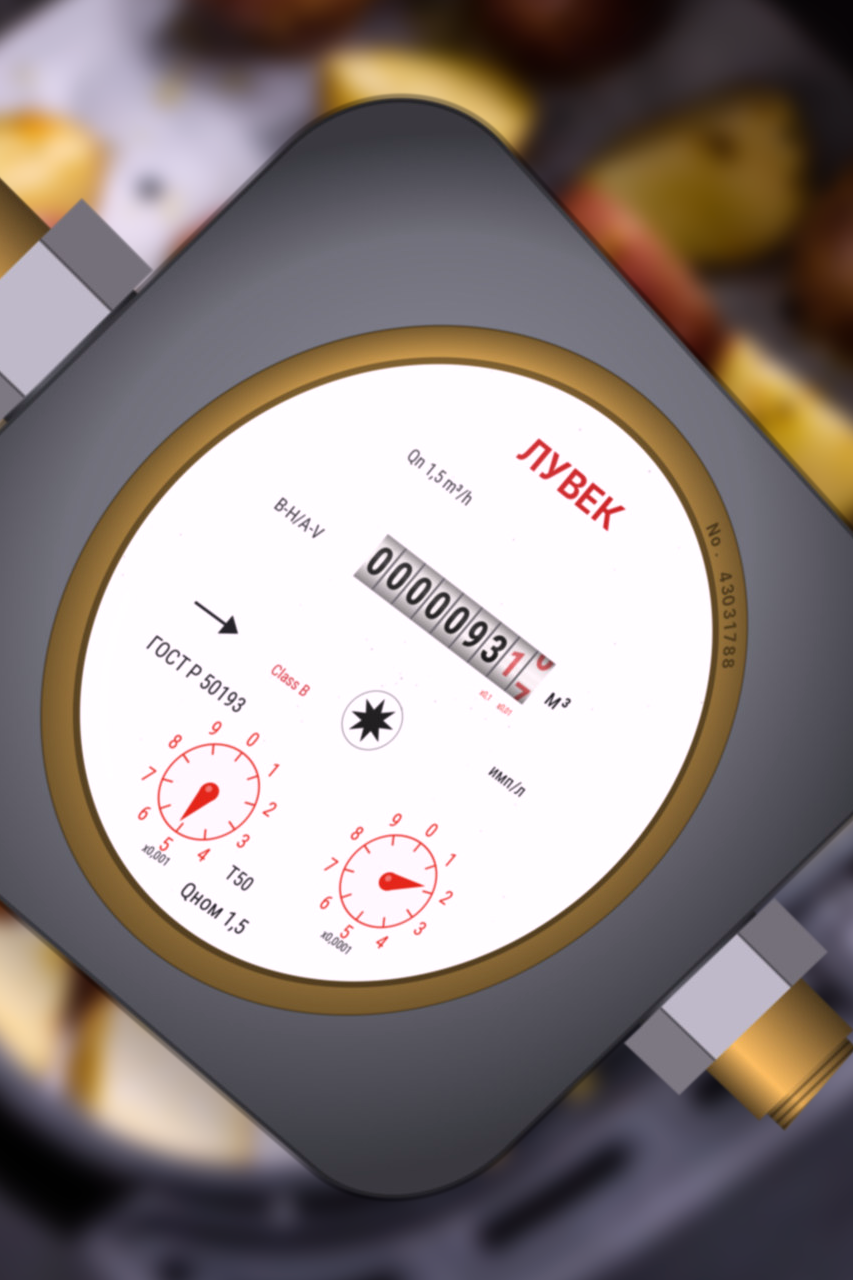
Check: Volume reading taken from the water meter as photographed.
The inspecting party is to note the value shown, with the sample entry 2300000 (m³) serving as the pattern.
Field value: 93.1651 (m³)
